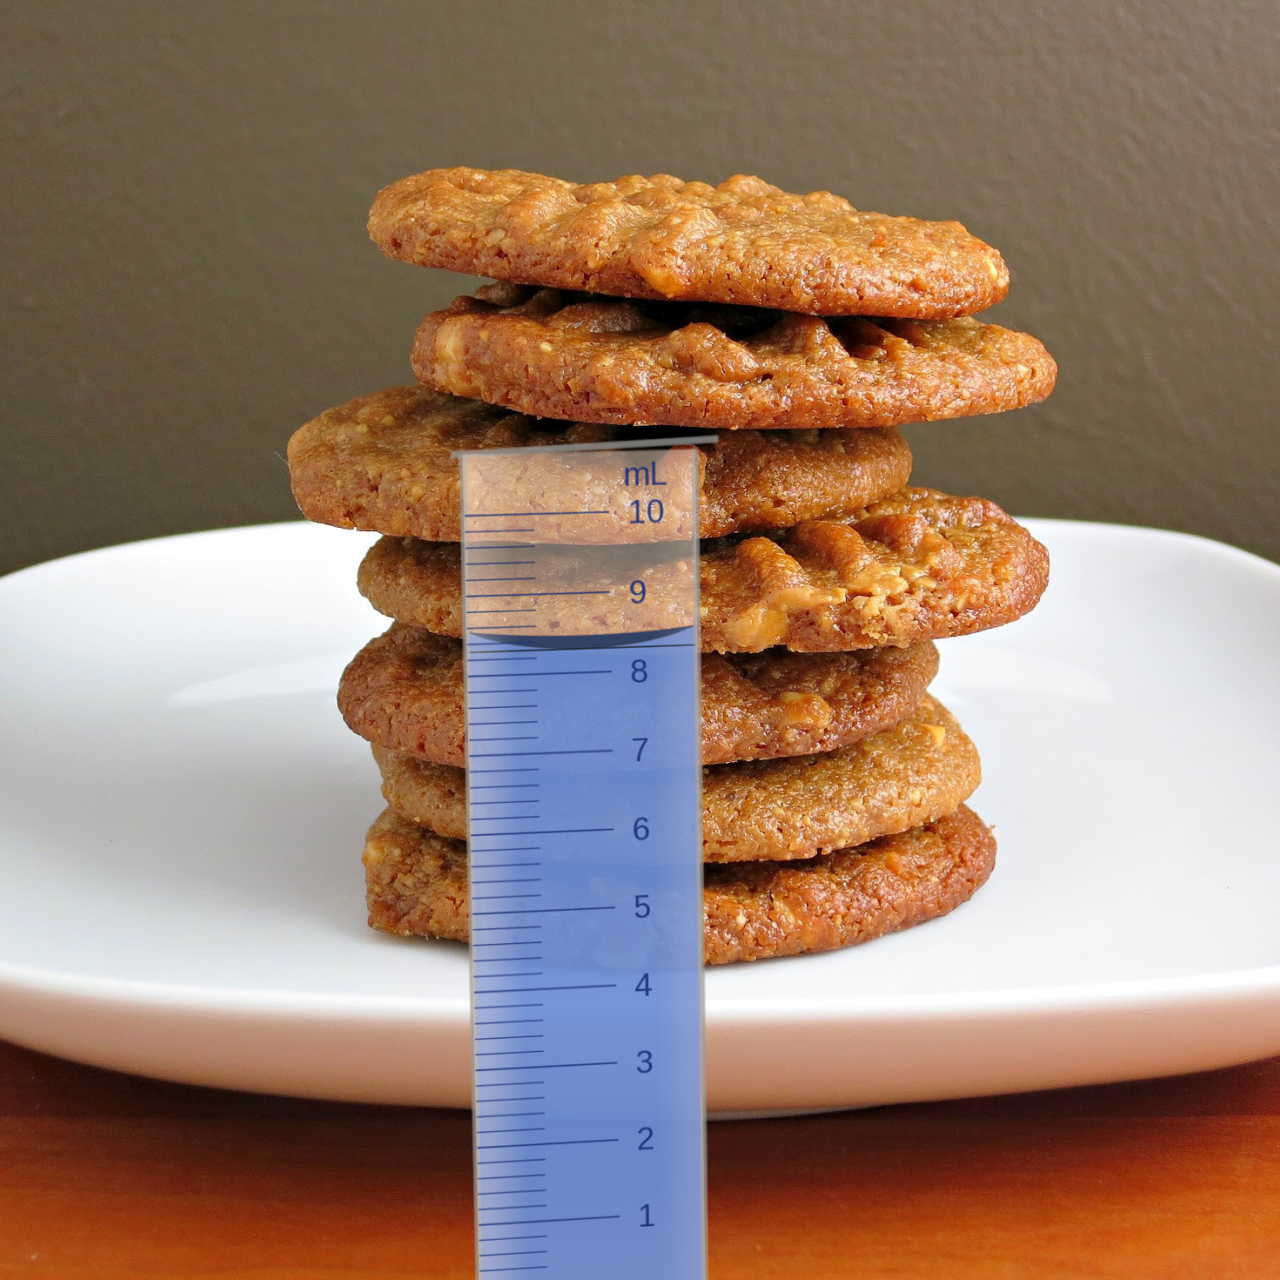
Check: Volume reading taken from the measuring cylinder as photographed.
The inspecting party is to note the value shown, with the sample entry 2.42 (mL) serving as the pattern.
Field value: 8.3 (mL)
